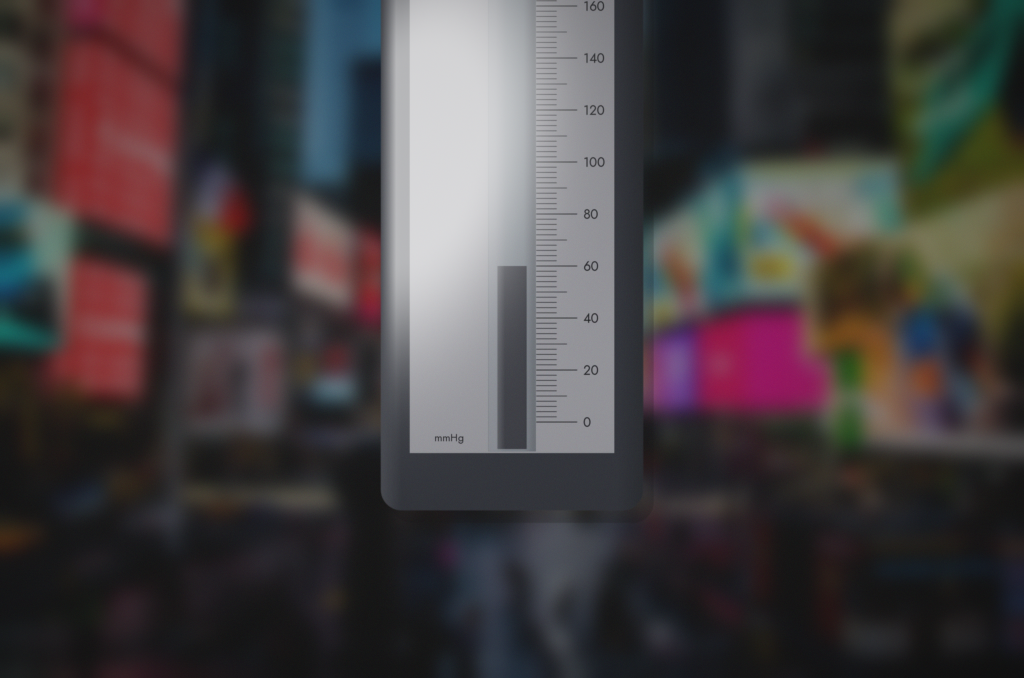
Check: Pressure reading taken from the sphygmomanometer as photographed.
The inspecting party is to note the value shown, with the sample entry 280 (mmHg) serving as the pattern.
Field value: 60 (mmHg)
